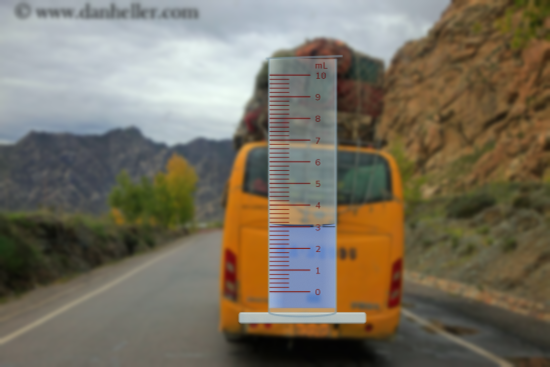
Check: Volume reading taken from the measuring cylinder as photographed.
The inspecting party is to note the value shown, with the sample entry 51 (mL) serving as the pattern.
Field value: 3 (mL)
